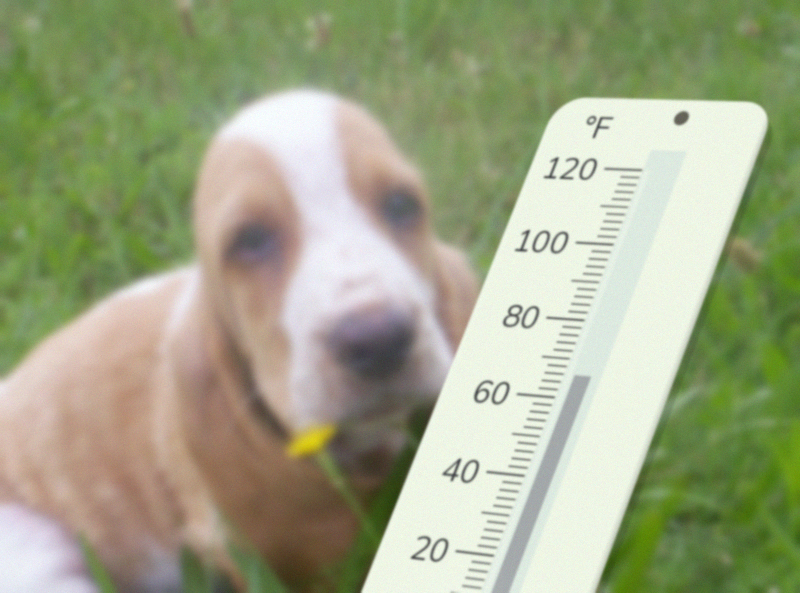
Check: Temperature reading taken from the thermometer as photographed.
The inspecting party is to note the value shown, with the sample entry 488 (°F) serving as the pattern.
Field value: 66 (°F)
